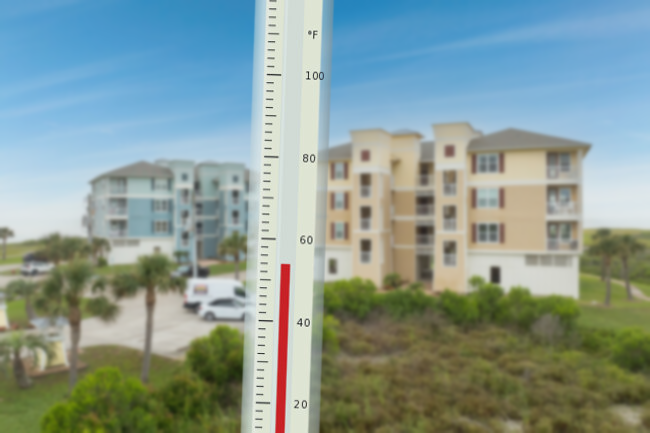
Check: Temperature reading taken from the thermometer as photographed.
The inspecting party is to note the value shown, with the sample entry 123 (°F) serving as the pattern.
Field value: 54 (°F)
